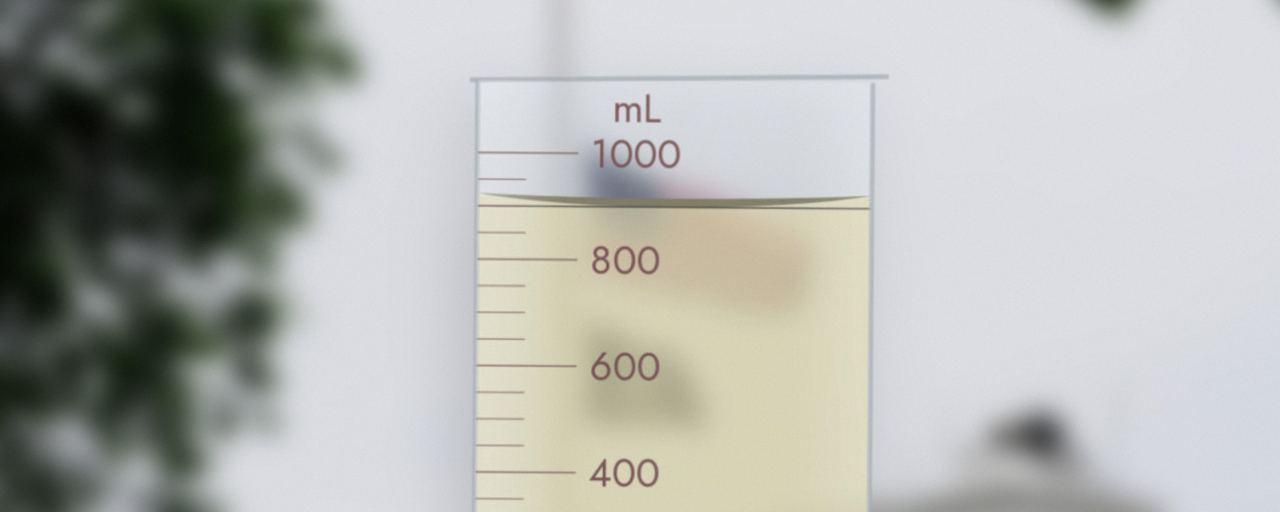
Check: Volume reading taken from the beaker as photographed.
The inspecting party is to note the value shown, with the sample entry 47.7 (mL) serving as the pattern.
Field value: 900 (mL)
